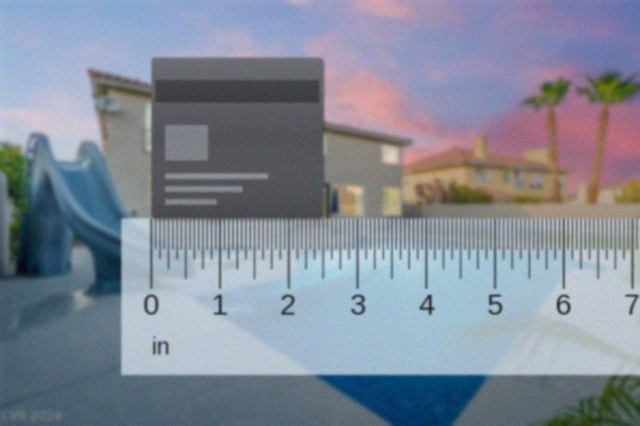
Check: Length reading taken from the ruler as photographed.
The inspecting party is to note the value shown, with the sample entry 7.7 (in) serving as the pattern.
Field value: 2.5 (in)
